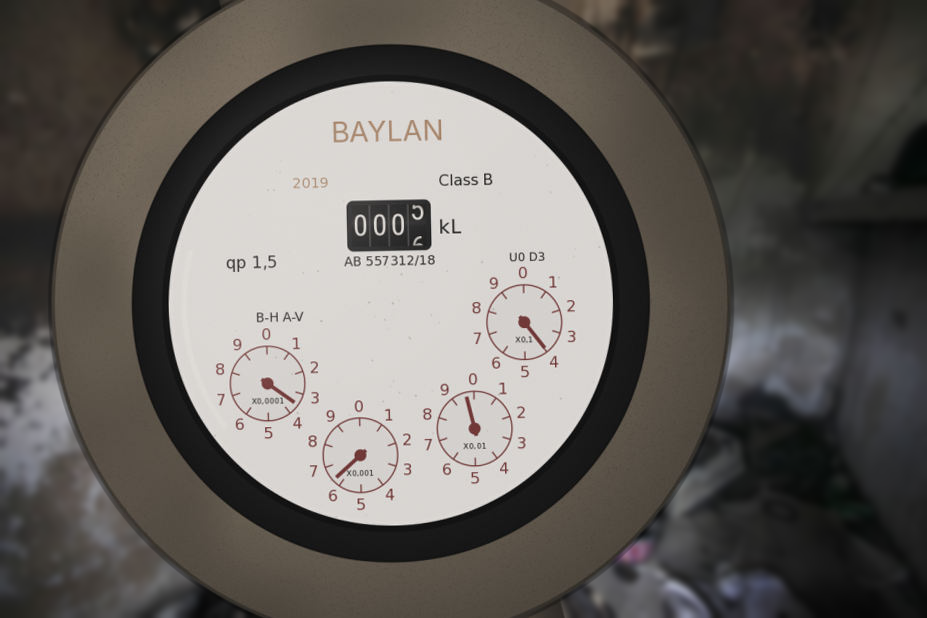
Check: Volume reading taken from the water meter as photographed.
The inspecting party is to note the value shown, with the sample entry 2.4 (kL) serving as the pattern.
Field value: 5.3963 (kL)
